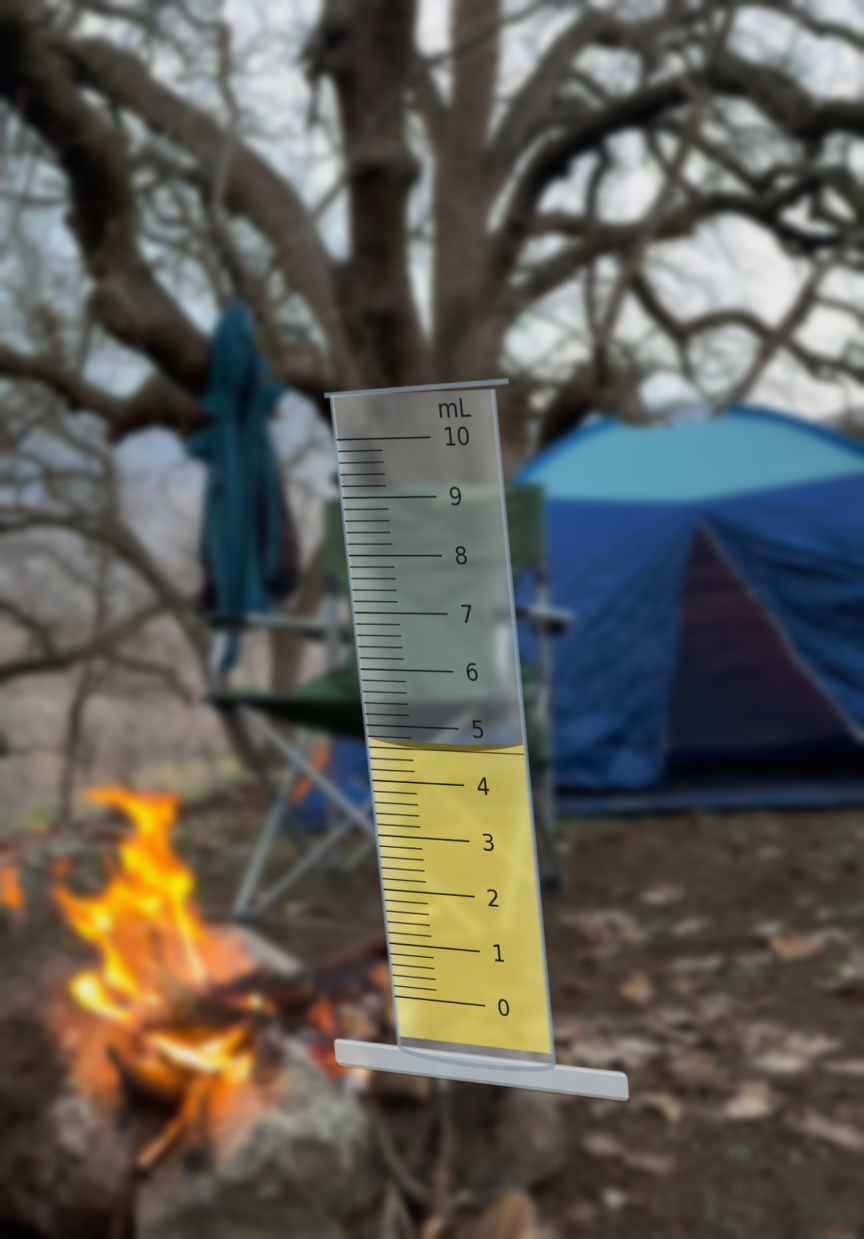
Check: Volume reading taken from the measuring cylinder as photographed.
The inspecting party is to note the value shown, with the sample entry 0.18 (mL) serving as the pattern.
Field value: 4.6 (mL)
